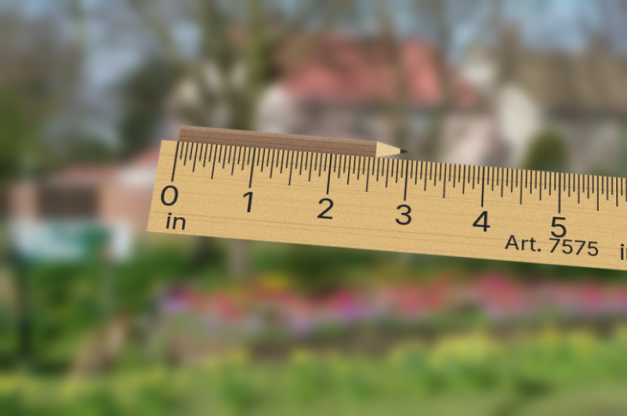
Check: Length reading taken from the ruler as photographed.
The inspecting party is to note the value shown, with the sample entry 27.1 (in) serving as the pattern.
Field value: 3 (in)
